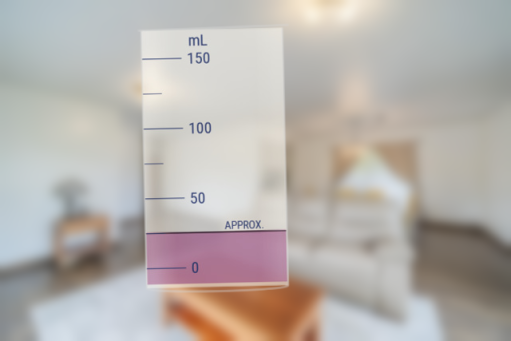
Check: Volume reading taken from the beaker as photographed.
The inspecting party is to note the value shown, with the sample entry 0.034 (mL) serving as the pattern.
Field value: 25 (mL)
